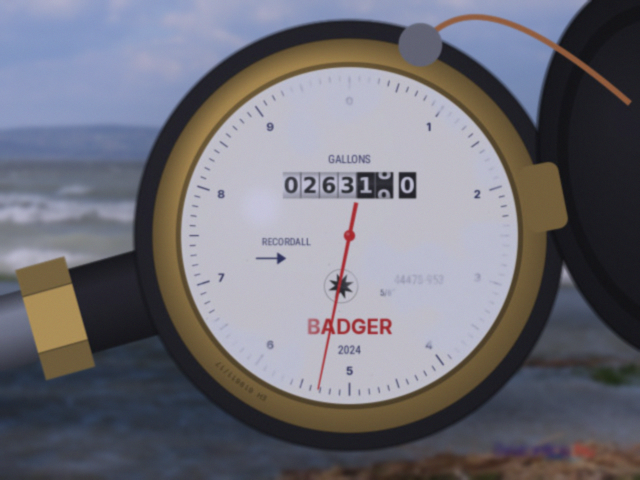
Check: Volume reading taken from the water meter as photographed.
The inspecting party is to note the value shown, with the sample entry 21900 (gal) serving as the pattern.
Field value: 263185.3 (gal)
